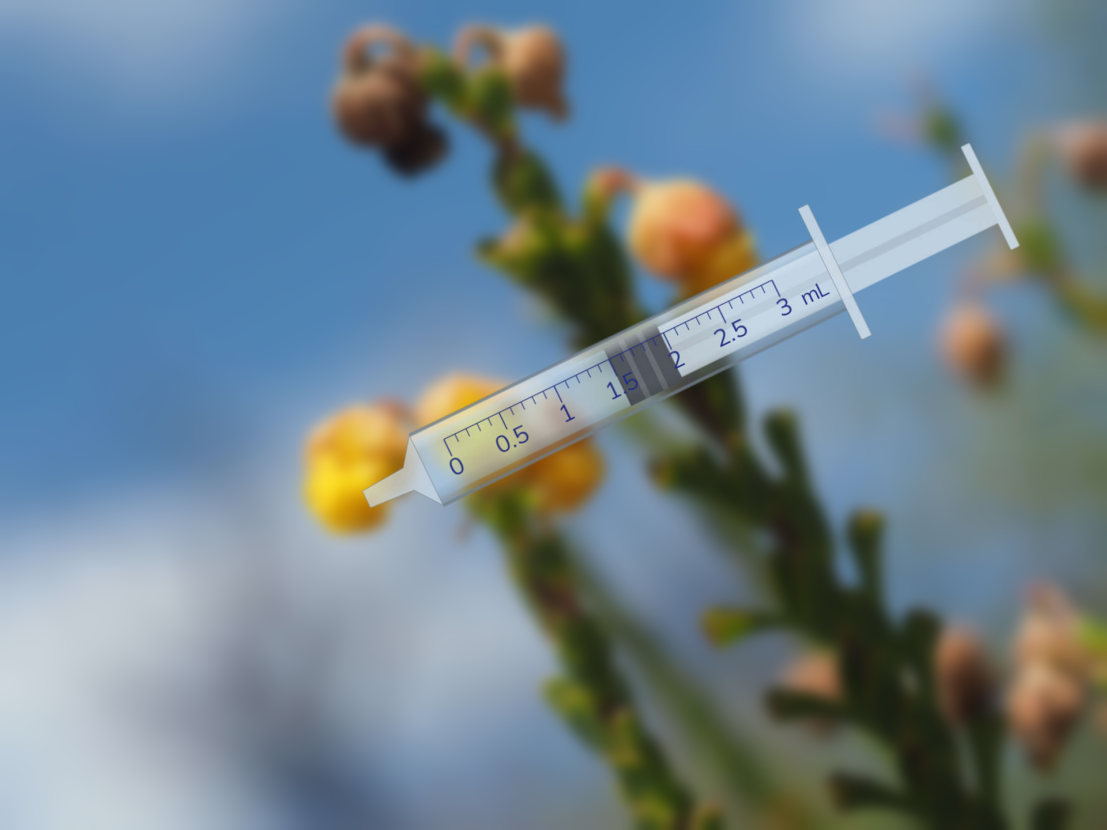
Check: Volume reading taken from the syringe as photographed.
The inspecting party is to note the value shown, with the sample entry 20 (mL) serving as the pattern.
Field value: 1.5 (mL)
